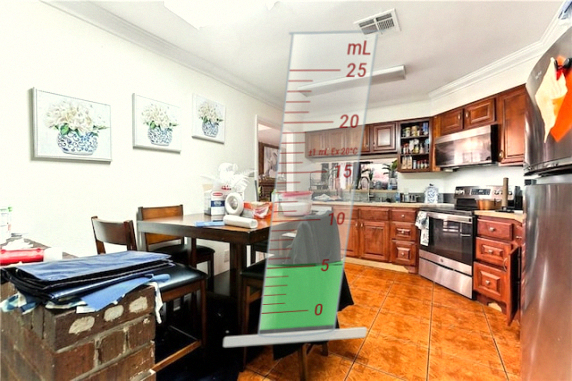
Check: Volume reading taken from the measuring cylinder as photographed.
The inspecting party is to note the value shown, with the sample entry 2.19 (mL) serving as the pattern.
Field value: 5 (mL)
